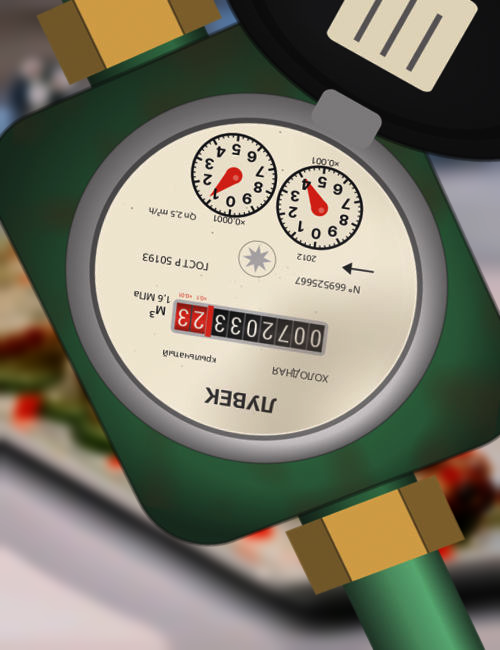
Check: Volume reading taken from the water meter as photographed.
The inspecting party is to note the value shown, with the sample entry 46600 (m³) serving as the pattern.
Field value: 72033.2341 (m³)
